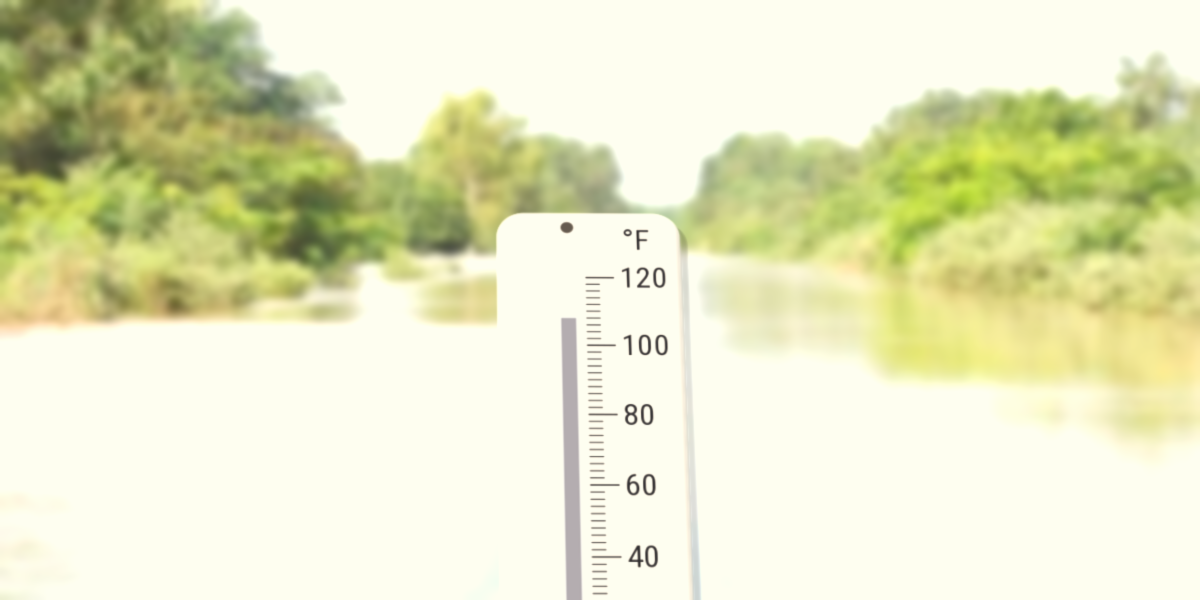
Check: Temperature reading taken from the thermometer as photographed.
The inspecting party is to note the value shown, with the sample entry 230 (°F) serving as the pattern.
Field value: 108 (°F)
